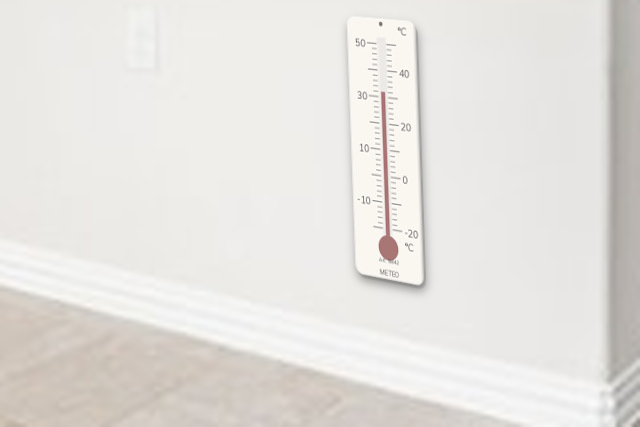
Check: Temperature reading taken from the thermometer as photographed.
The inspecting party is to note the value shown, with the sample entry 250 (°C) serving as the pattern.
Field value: 32 (°C)
